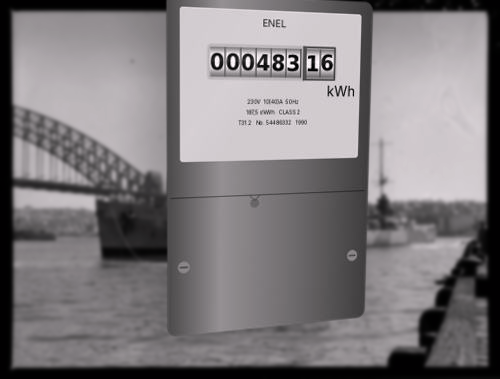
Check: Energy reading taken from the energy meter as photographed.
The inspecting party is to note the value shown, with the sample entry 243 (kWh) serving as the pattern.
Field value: 483.16 (kWh)
